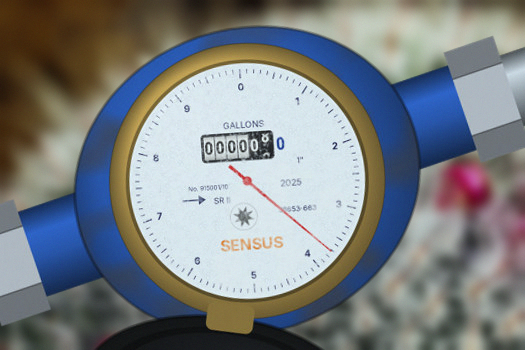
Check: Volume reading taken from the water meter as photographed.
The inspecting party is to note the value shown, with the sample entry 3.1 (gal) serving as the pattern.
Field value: 83.7 (gal)
